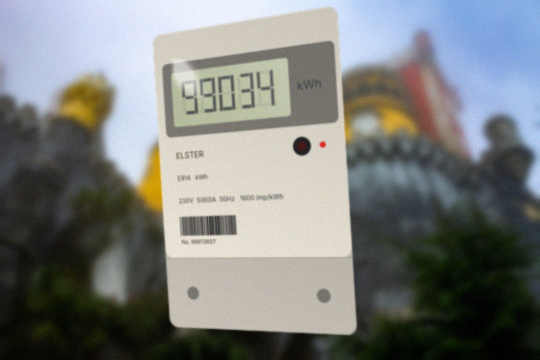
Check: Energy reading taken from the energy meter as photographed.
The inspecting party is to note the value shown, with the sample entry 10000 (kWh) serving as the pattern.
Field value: 99034 (kWh)
